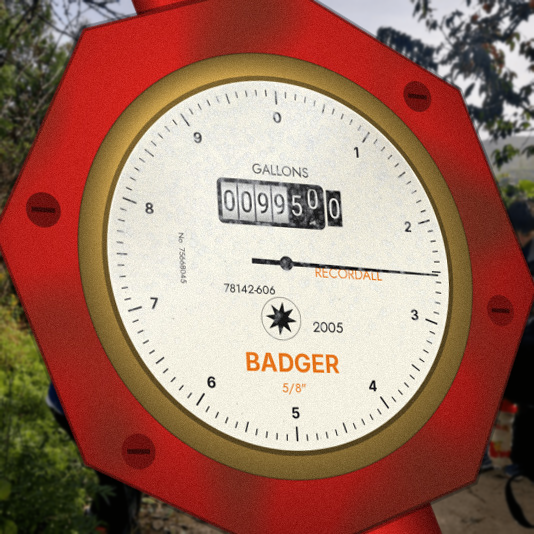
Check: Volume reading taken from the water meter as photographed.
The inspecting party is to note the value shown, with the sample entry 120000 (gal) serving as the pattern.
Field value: 99502.5 (gal)
